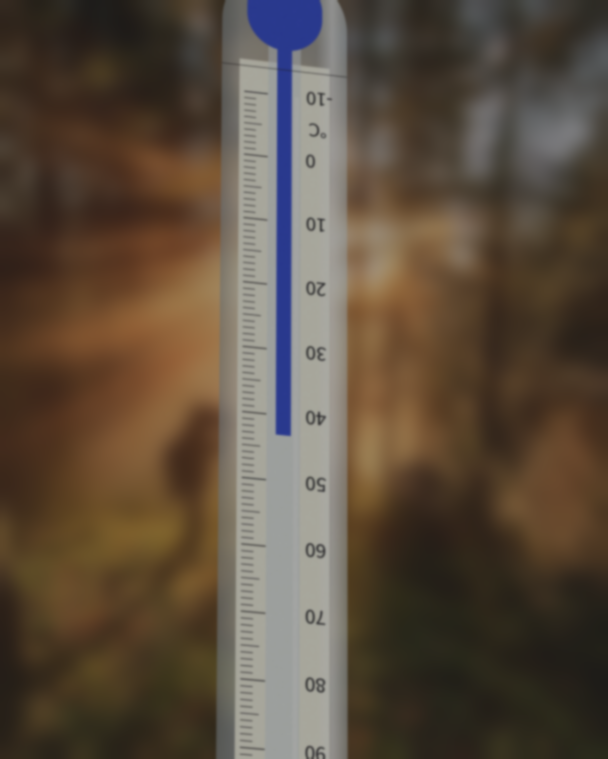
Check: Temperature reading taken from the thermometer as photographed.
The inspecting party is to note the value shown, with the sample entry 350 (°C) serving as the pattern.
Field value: 43 (°C)
